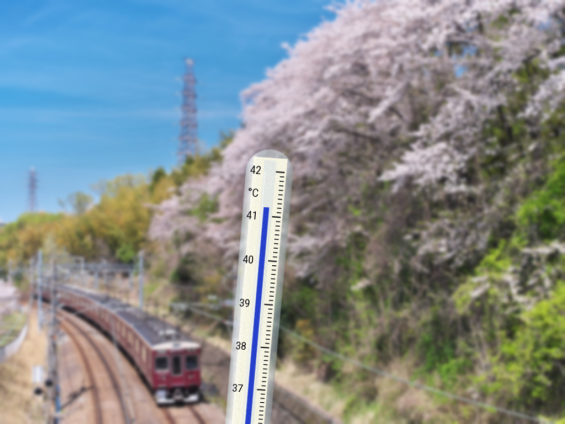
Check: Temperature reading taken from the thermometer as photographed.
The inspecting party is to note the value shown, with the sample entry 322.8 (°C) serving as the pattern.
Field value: 41.2 (°C)
